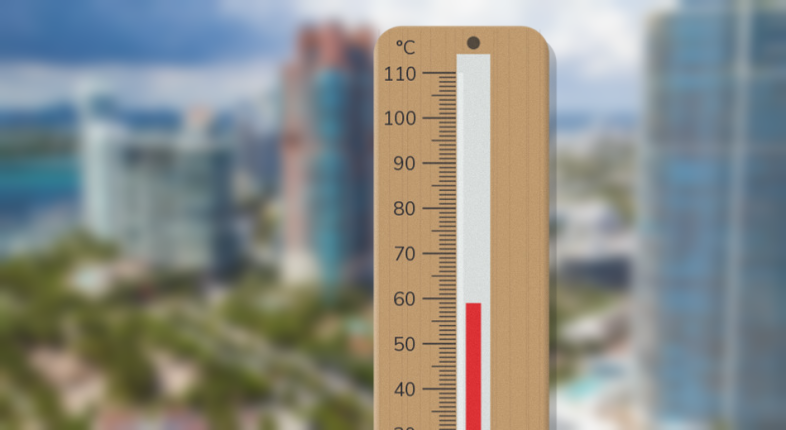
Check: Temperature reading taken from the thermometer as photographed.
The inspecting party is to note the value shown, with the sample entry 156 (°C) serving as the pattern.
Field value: 59 (°C)
